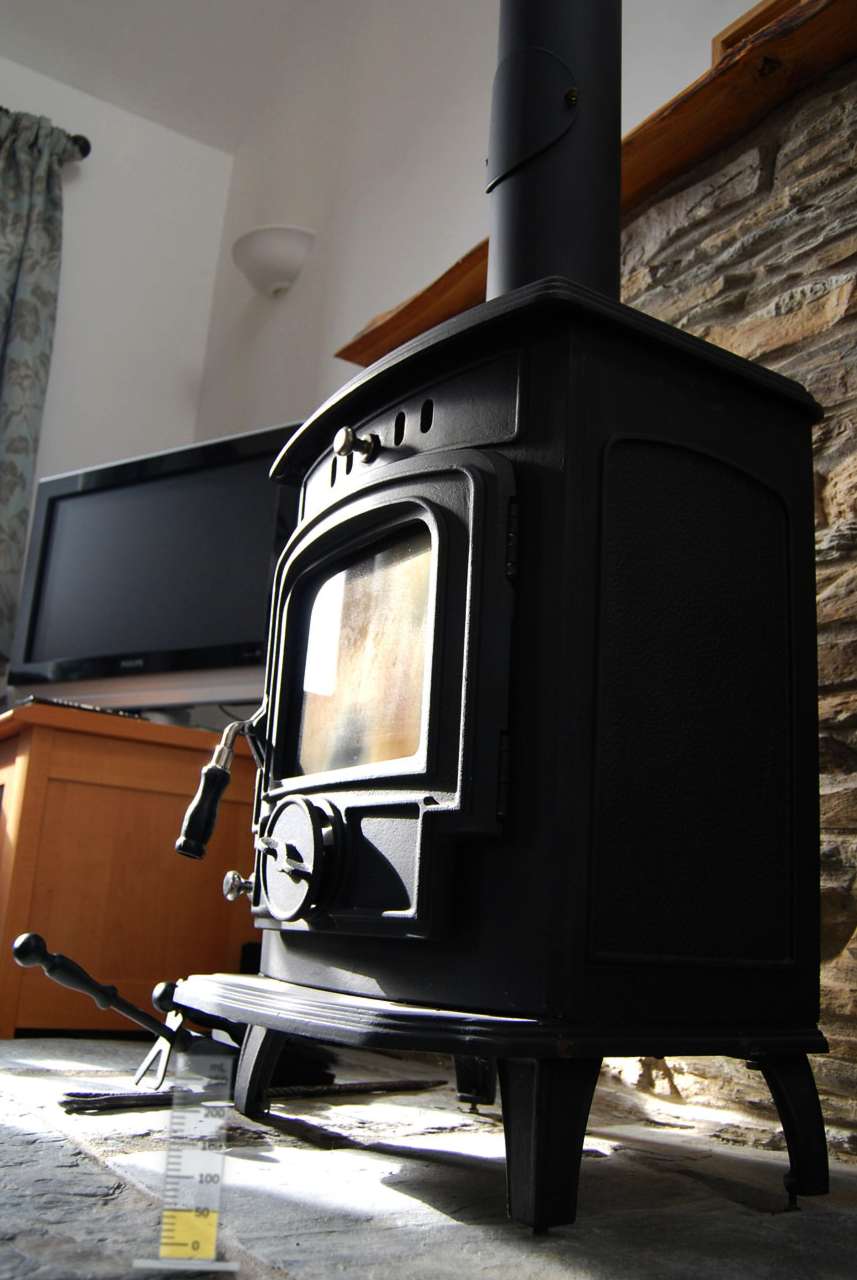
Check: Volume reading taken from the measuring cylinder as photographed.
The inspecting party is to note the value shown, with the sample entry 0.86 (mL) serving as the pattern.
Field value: 50 (mL)
